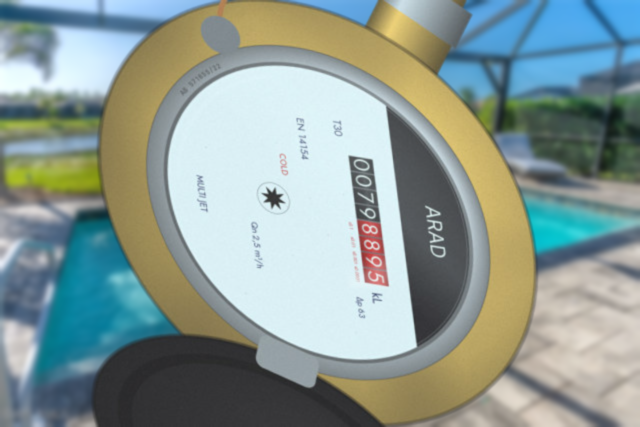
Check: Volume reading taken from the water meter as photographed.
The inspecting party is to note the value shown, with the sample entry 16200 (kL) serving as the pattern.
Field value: 79.8895 (kL)
